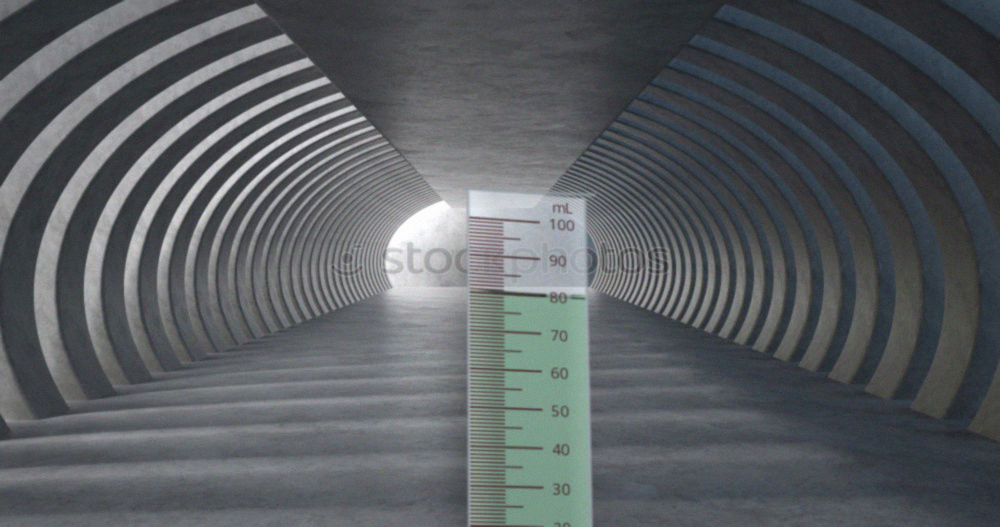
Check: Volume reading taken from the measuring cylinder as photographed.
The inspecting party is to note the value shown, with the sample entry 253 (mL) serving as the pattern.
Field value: 80 (mL)
